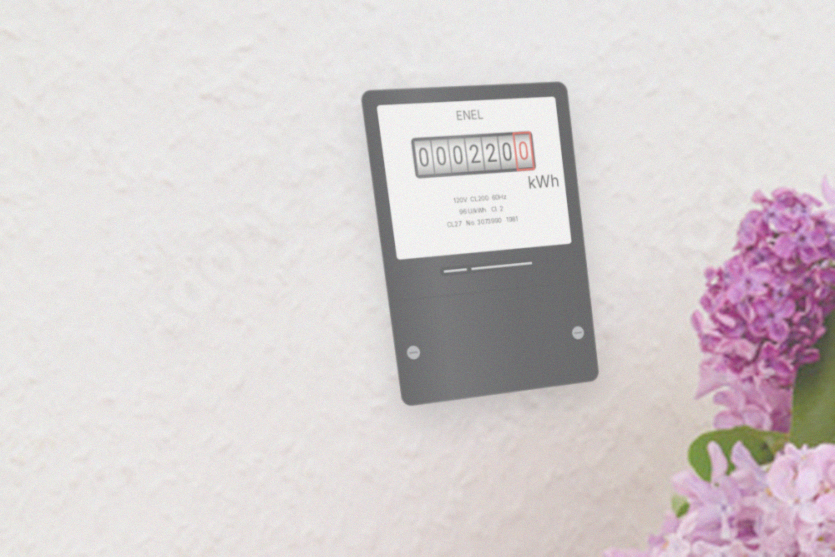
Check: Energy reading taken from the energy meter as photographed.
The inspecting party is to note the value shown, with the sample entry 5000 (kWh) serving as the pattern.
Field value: 220.0 (kWh)
